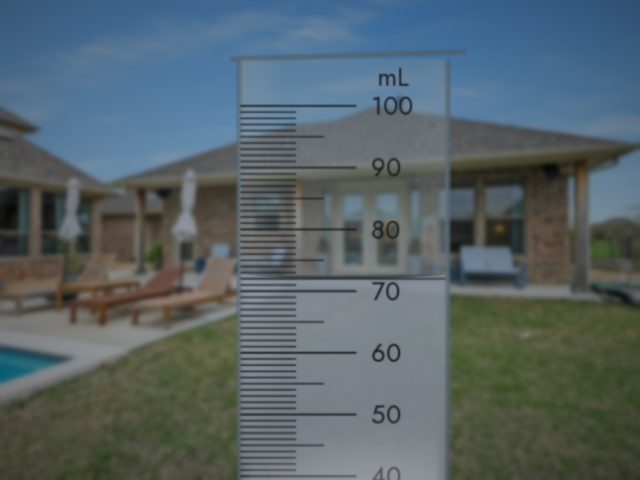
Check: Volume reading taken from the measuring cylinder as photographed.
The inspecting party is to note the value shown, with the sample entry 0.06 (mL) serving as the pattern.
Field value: 72 (mL)
